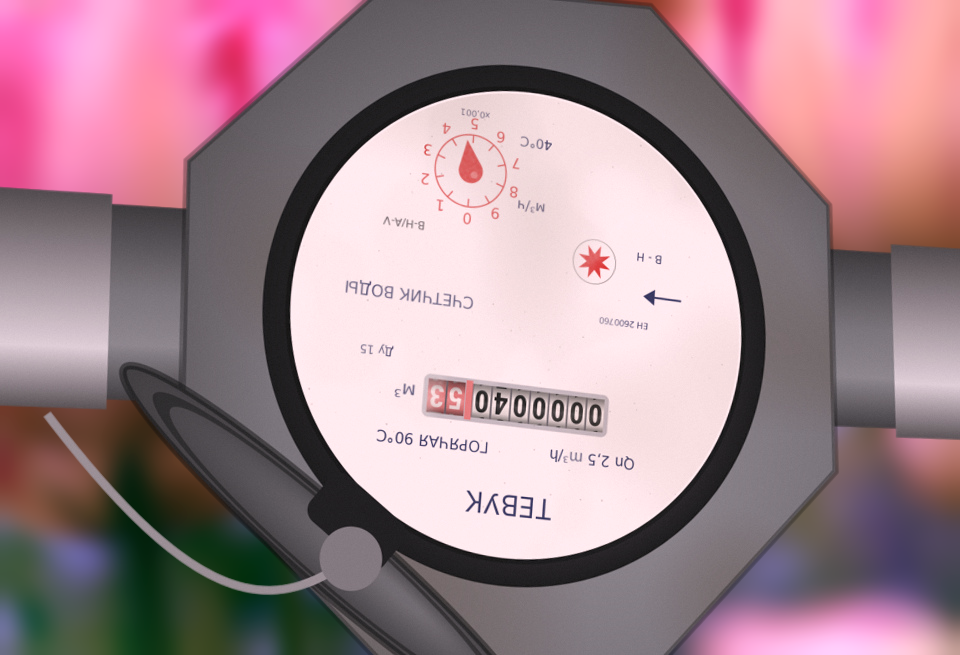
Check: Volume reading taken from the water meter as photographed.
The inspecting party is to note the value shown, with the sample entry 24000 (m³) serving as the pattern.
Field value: 40.534 (m³)
